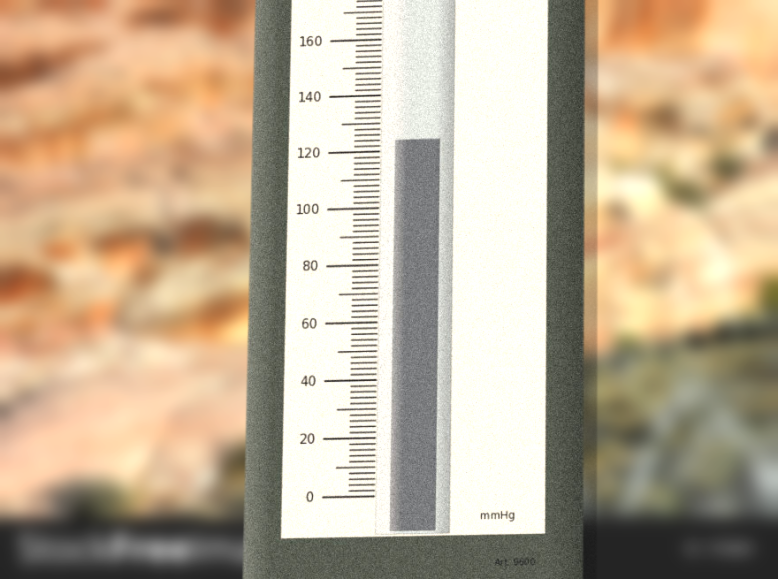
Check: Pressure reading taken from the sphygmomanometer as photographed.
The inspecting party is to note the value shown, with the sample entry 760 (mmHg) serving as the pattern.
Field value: 124 (mmHg)
